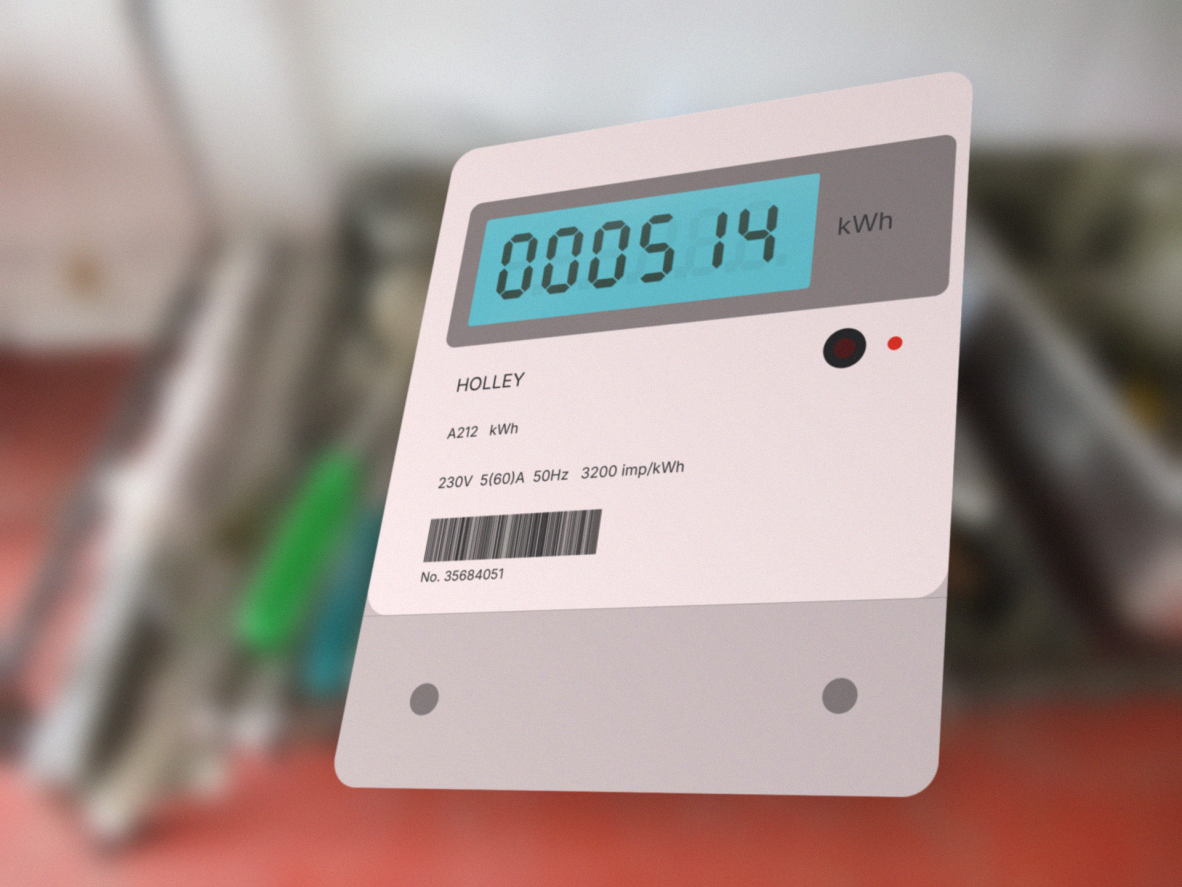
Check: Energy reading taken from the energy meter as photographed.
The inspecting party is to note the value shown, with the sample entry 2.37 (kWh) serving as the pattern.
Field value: 514 (kWh)
